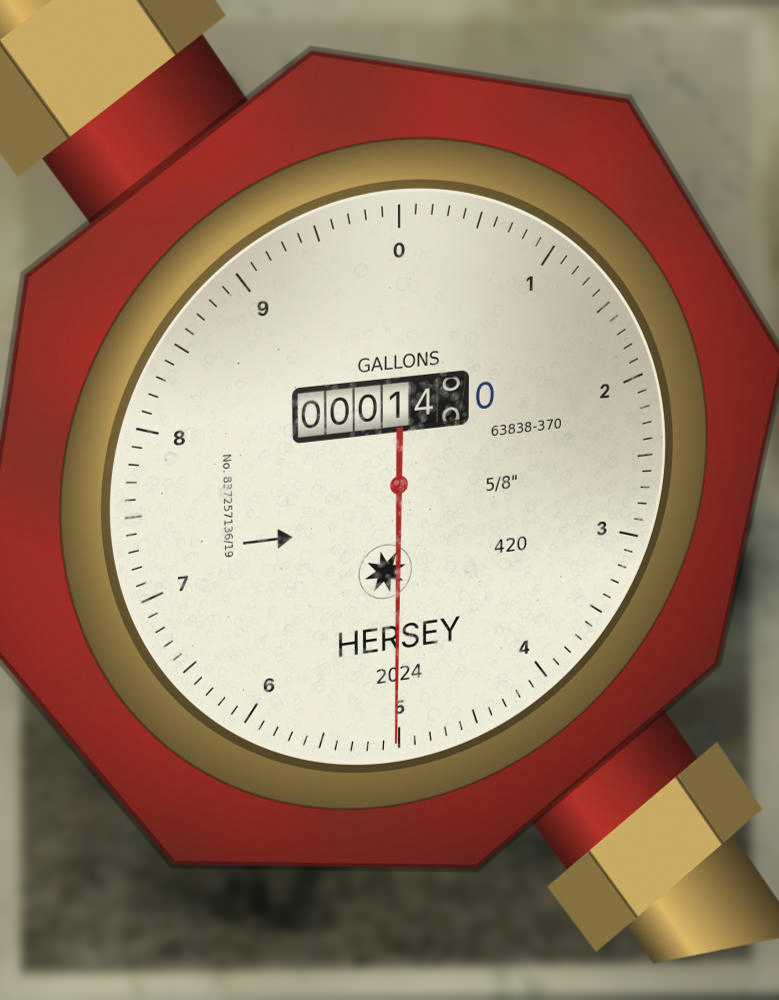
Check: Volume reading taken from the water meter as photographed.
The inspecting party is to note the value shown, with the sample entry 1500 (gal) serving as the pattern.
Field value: 1485.0 (gal)
